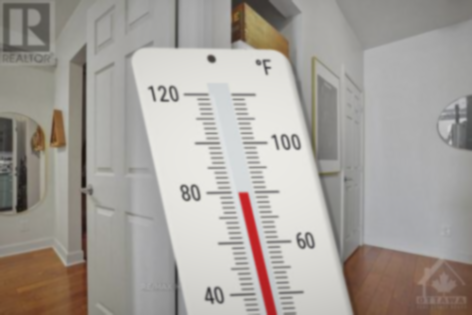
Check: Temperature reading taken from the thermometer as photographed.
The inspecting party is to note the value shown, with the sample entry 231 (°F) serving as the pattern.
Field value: 80 (°F)
